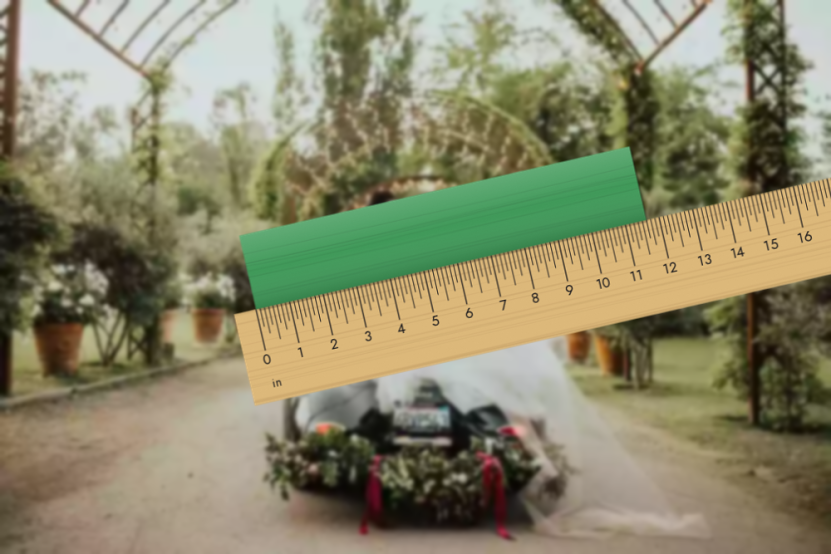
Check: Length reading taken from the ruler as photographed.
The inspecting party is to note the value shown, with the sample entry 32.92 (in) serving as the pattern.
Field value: 11.625 (in)
